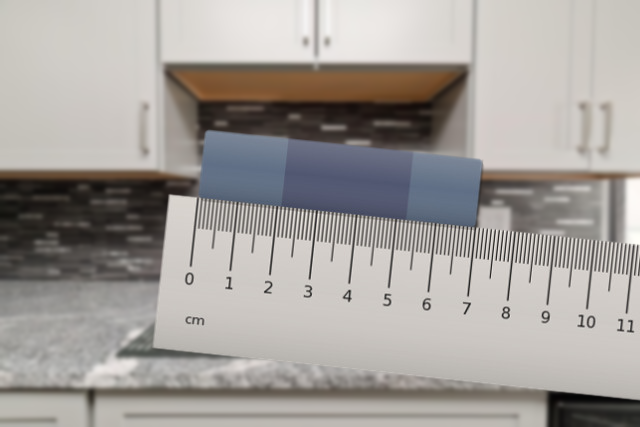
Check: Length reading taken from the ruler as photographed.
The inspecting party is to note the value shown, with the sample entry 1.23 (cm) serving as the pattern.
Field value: 7 (cm)
